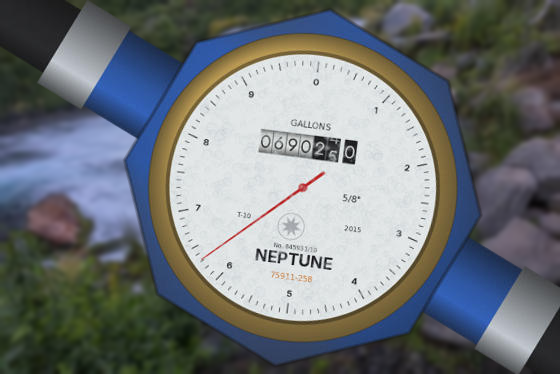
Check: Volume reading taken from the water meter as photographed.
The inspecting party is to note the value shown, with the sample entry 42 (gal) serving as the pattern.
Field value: 690246.3 (gal)
